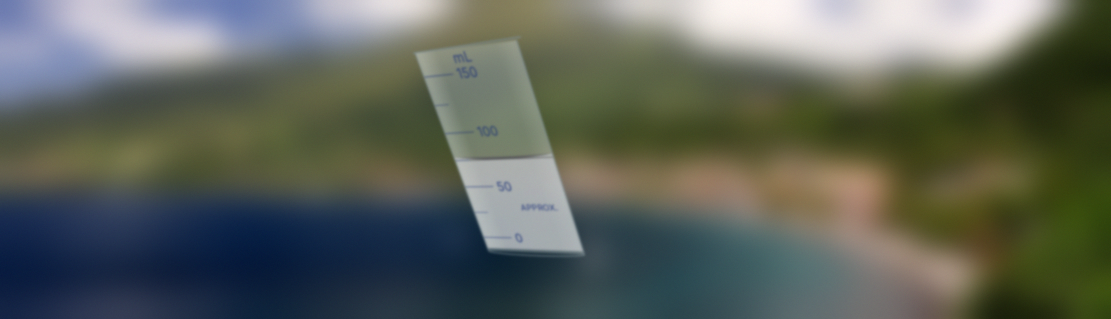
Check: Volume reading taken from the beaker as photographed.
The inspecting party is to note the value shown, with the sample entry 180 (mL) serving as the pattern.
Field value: 75 (mL)
